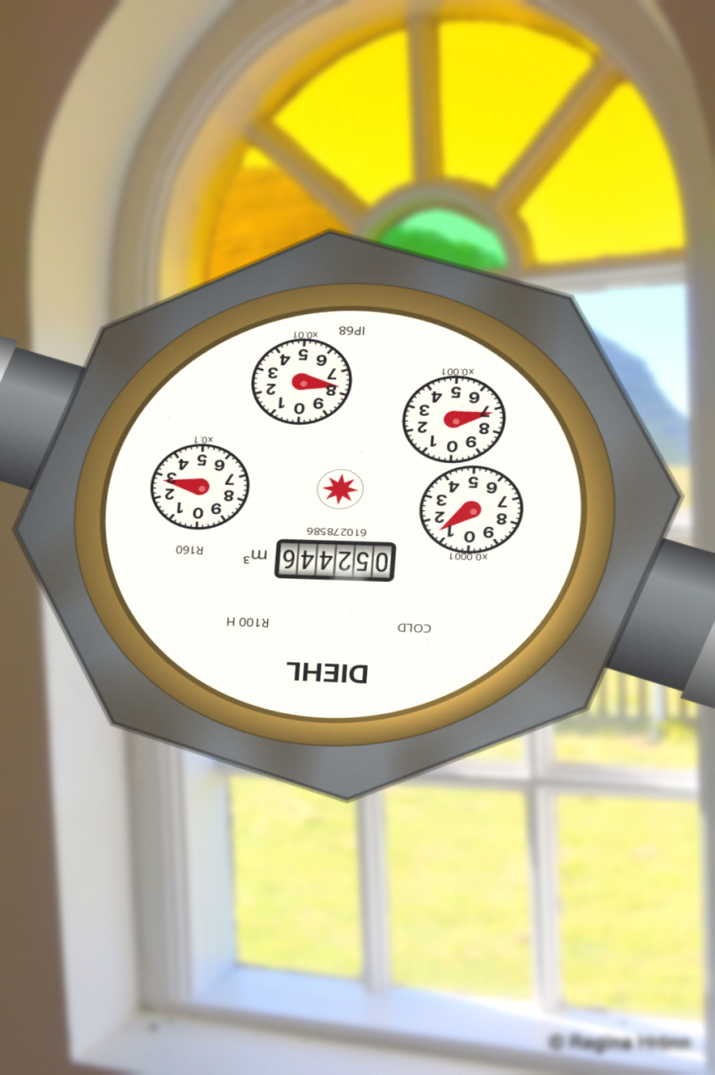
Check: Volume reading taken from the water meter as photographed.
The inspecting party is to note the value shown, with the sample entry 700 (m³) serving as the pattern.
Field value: 52446.2771 (m³)
